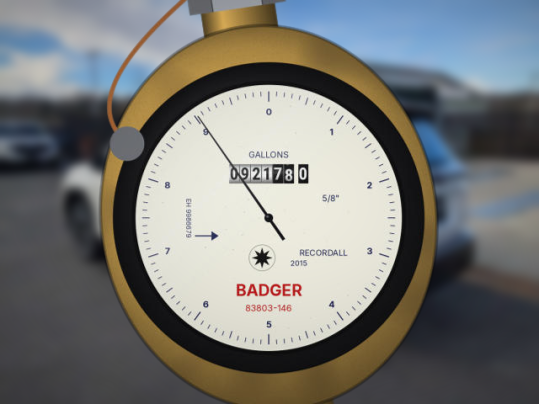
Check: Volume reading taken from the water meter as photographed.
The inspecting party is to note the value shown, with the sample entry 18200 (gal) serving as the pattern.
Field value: 921779.0 (gal)
